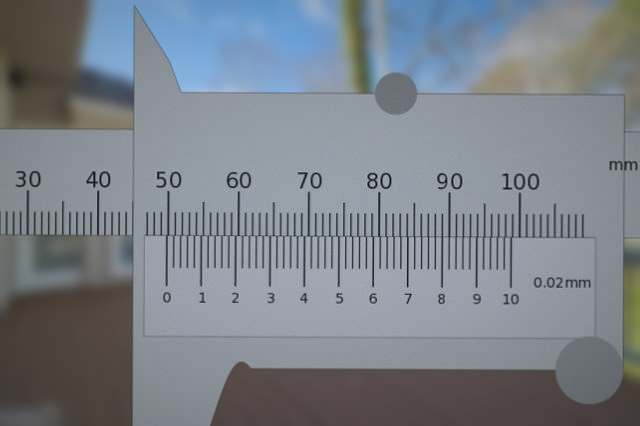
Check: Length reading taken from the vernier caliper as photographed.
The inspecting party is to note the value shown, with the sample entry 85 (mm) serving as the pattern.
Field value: 49.8 (mm)
